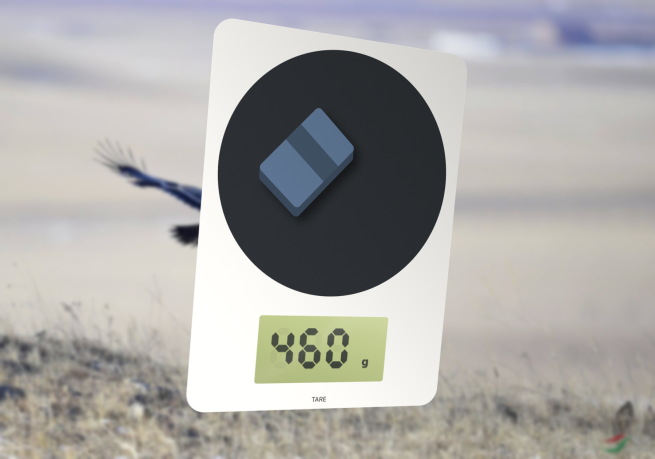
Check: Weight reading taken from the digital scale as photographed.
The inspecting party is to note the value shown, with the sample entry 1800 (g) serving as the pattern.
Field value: 460 (g)
